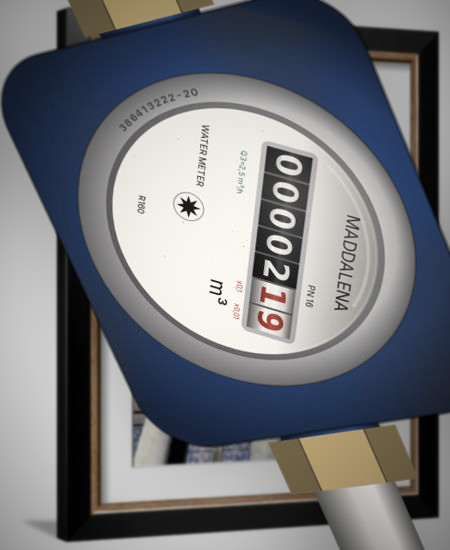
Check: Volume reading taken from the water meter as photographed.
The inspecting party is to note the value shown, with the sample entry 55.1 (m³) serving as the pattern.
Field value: 2.19 (m³)
